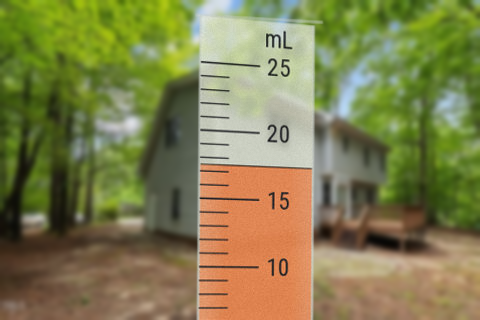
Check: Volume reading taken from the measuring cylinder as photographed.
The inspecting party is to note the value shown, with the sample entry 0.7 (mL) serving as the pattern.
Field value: 17.5 (mL)
